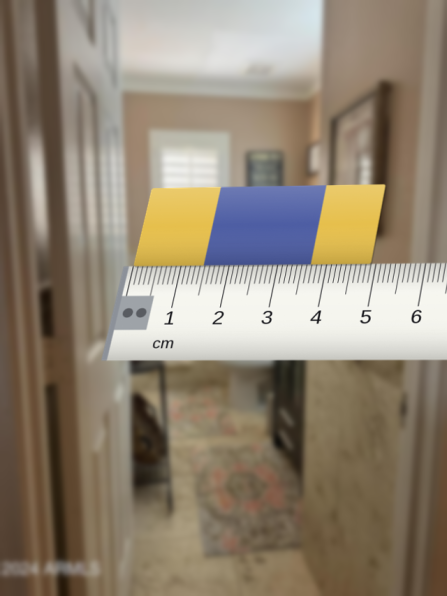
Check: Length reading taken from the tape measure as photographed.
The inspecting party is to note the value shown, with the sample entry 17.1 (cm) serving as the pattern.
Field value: 4.9 (cm)
